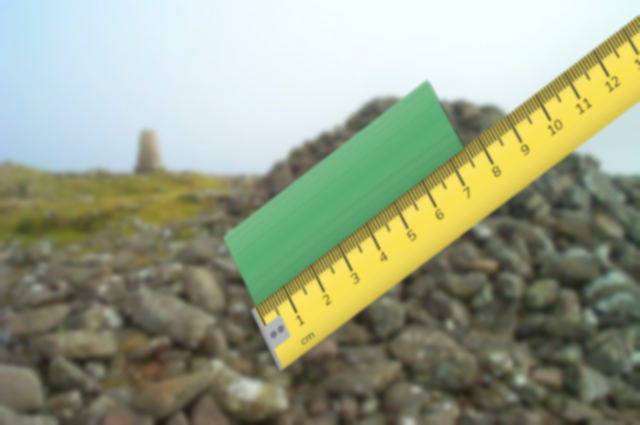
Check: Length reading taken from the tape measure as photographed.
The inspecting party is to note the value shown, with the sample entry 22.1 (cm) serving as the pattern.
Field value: 7.5 (cm)
